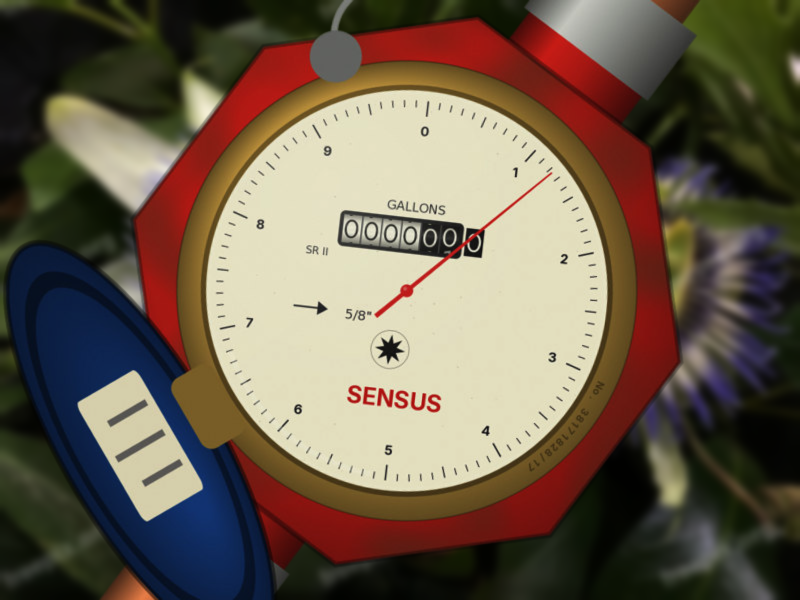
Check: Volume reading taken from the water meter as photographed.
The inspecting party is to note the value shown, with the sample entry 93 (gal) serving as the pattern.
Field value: 1.2 (gal)
